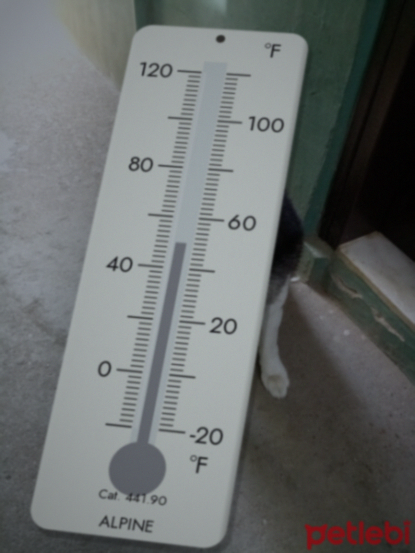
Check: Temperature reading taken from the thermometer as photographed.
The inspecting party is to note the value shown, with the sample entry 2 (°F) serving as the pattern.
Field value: 50 (°F)
